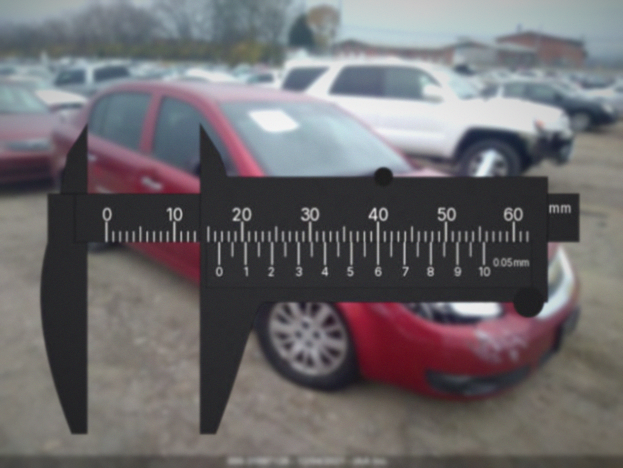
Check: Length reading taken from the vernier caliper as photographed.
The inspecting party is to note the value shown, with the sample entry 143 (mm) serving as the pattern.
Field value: 16.6 (mm)
